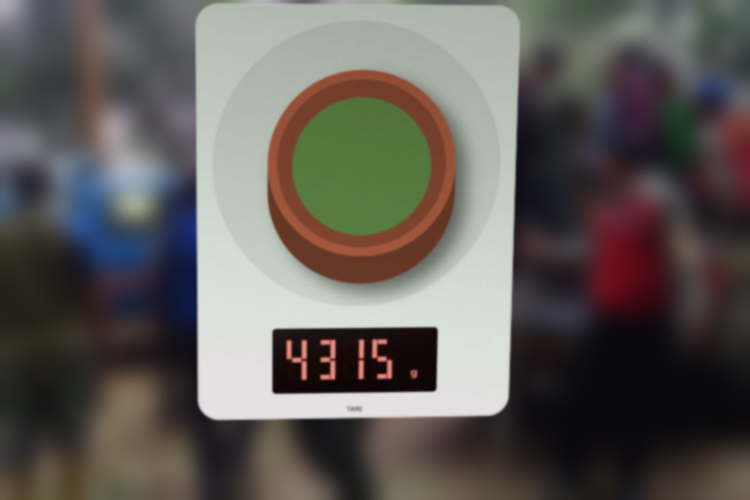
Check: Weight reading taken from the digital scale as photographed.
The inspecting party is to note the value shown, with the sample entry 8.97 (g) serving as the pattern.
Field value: 4315 (g)
